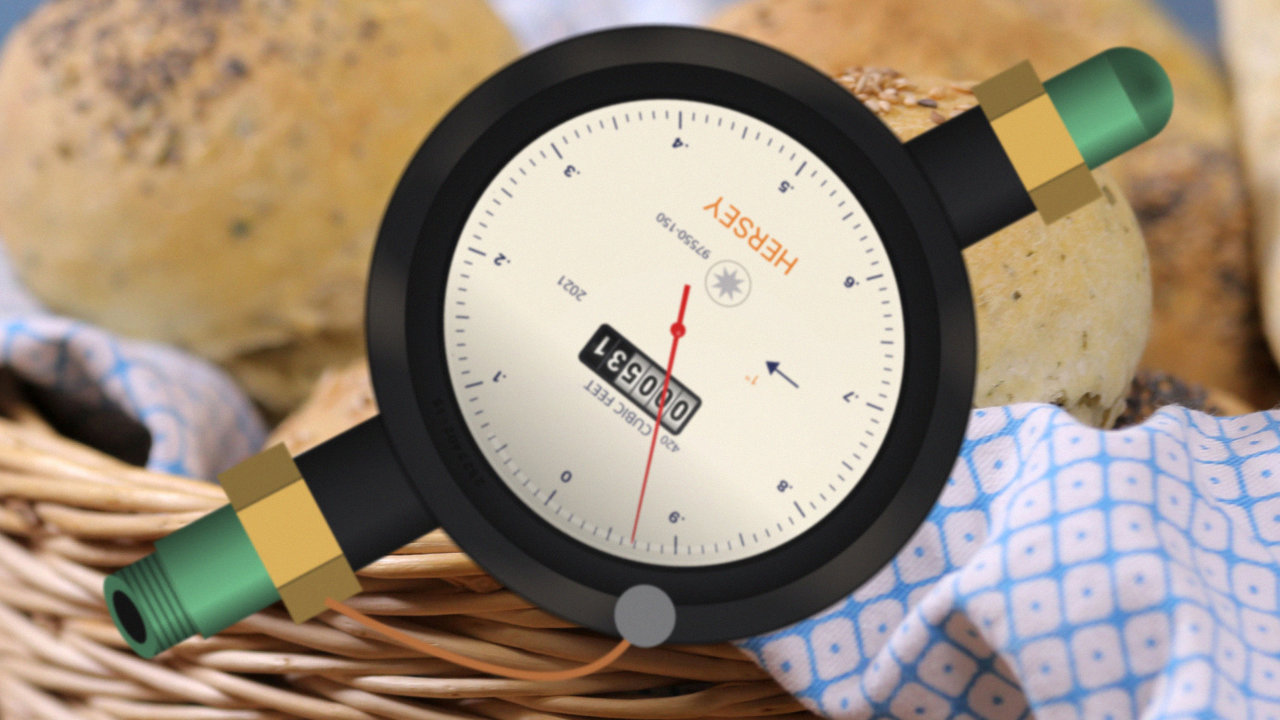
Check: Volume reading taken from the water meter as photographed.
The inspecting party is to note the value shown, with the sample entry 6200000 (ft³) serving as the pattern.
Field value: 530.93 (ft³)
